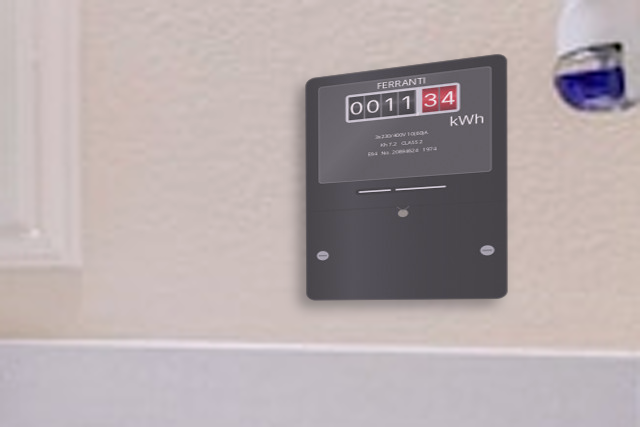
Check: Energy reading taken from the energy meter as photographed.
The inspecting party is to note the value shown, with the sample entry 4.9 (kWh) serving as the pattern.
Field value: 11.34 (kWh)
